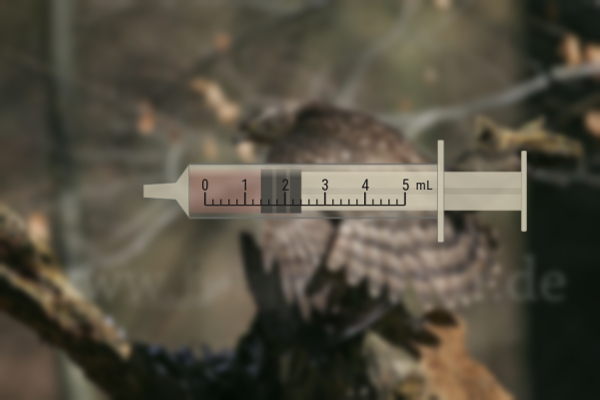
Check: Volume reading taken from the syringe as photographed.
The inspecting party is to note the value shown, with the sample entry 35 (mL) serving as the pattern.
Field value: 1.4 (mL)
